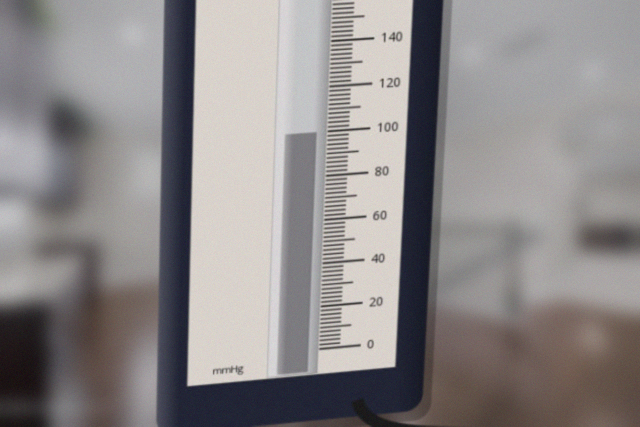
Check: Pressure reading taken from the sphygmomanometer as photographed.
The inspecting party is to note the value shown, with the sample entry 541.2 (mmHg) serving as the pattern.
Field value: 100 (mmHg)
